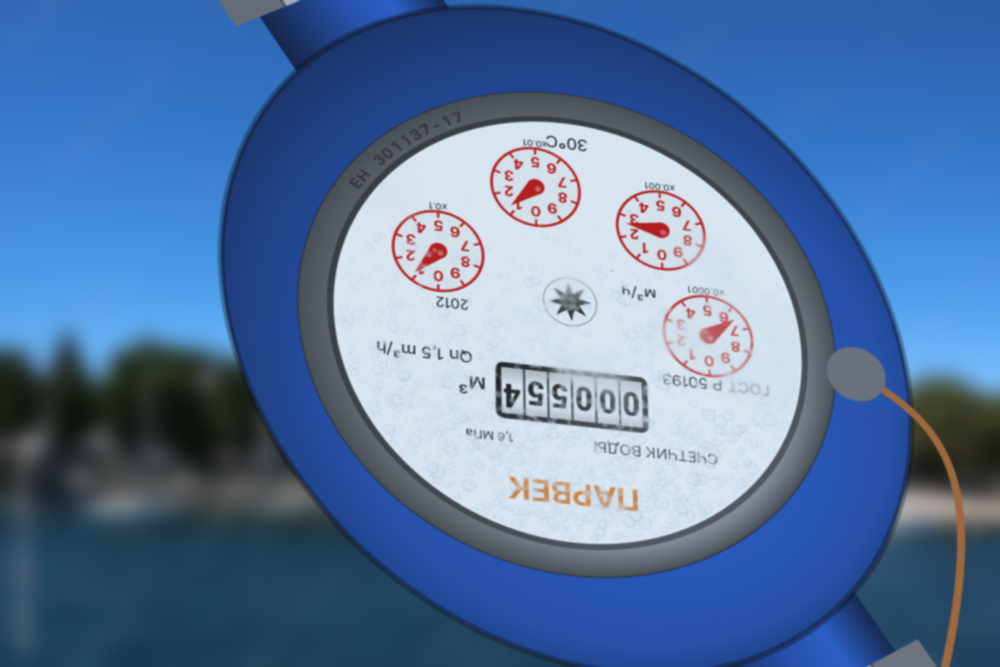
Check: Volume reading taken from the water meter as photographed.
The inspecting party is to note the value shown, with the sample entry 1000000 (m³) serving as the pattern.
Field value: 554.1126 (m³)
